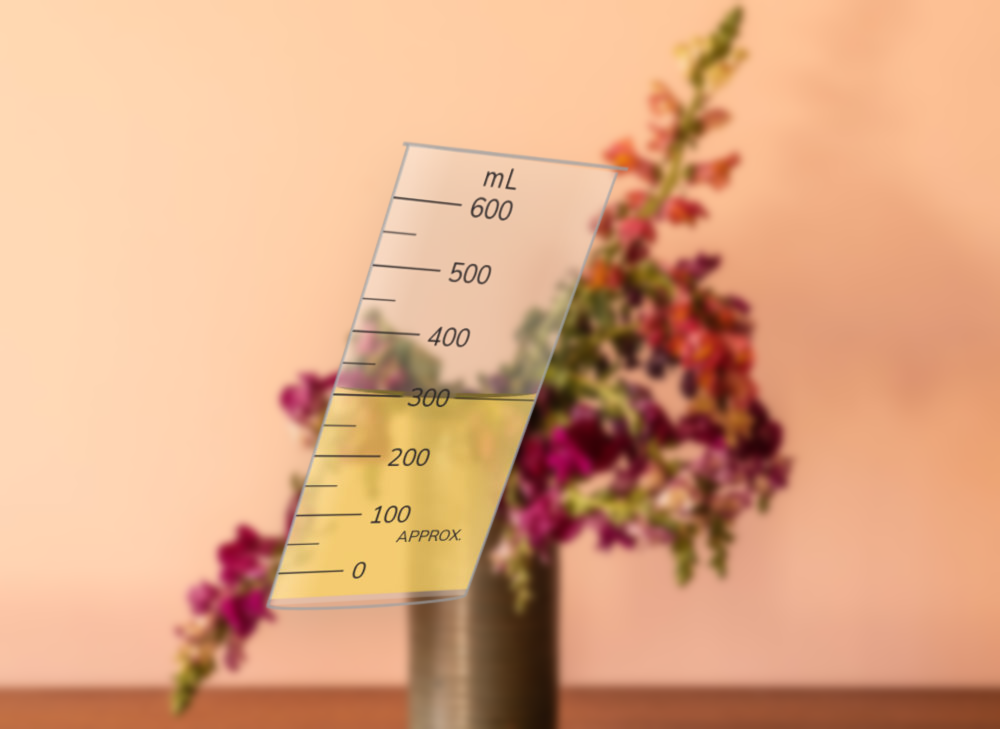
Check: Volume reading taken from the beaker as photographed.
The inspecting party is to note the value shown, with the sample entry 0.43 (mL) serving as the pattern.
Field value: 300 (mL)
